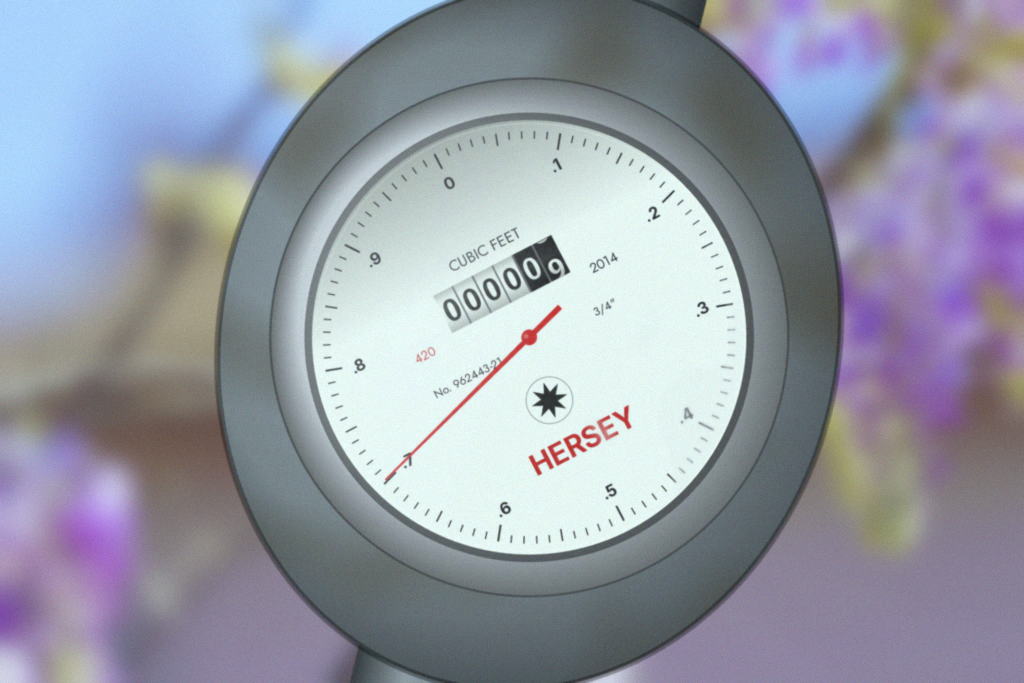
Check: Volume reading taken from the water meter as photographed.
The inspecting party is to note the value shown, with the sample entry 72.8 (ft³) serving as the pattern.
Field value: 8.70 (ft³)
